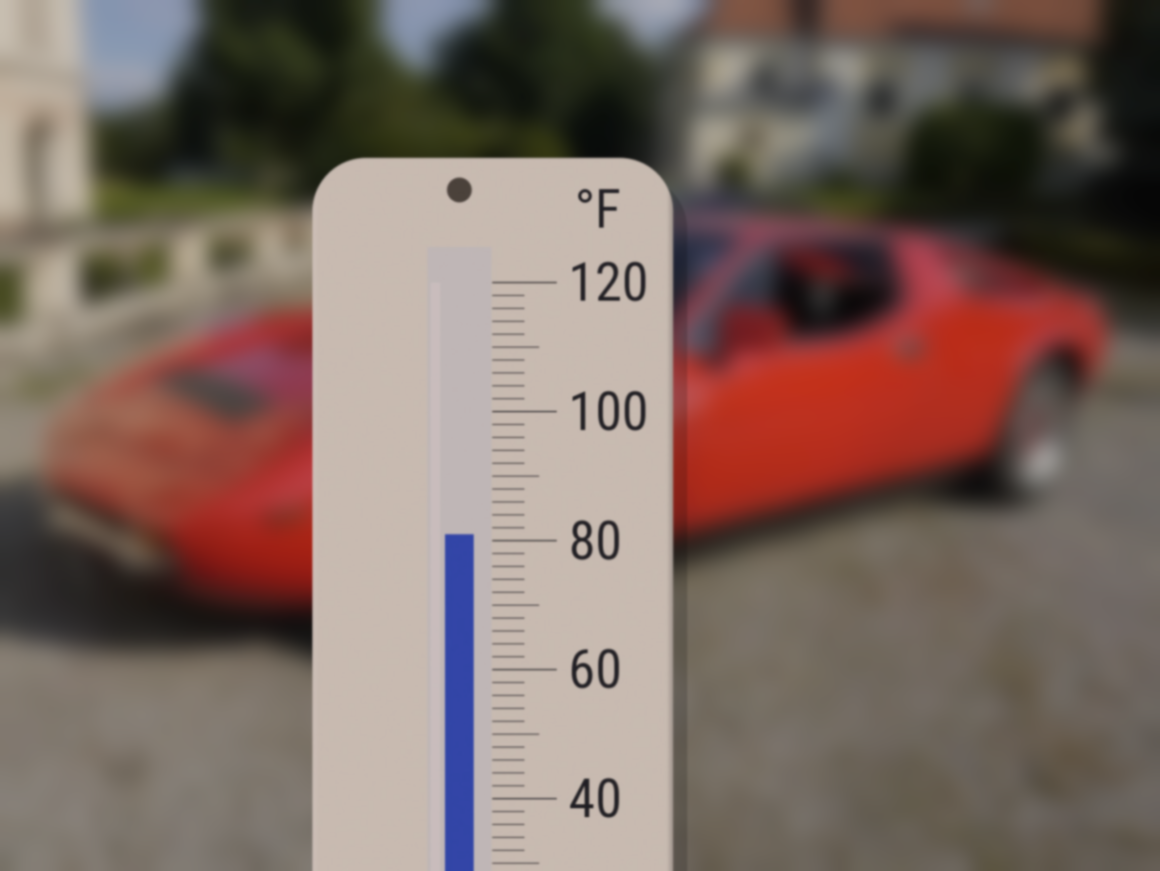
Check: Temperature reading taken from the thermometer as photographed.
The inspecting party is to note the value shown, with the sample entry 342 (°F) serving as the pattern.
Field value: 81 (°F)
